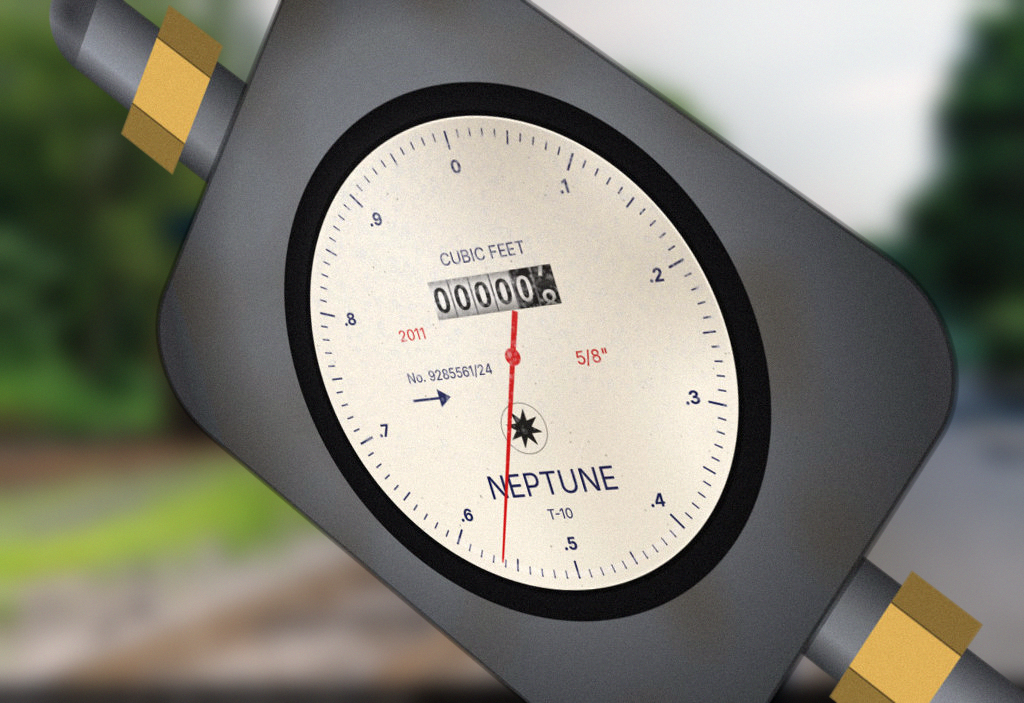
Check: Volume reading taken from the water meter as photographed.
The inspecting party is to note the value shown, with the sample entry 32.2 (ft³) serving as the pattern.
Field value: 7.56 (ft³)
